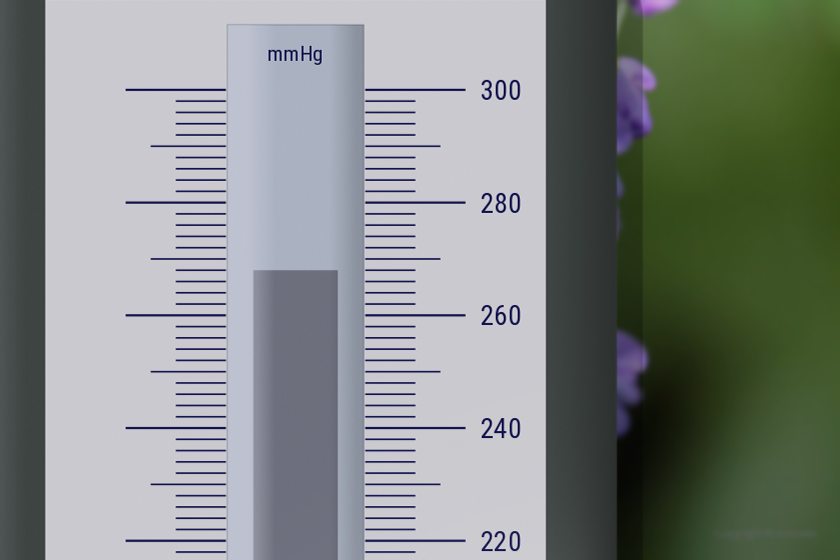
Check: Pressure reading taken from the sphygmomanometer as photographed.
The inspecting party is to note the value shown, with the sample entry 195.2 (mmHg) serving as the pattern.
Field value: 268 (mmHg)
